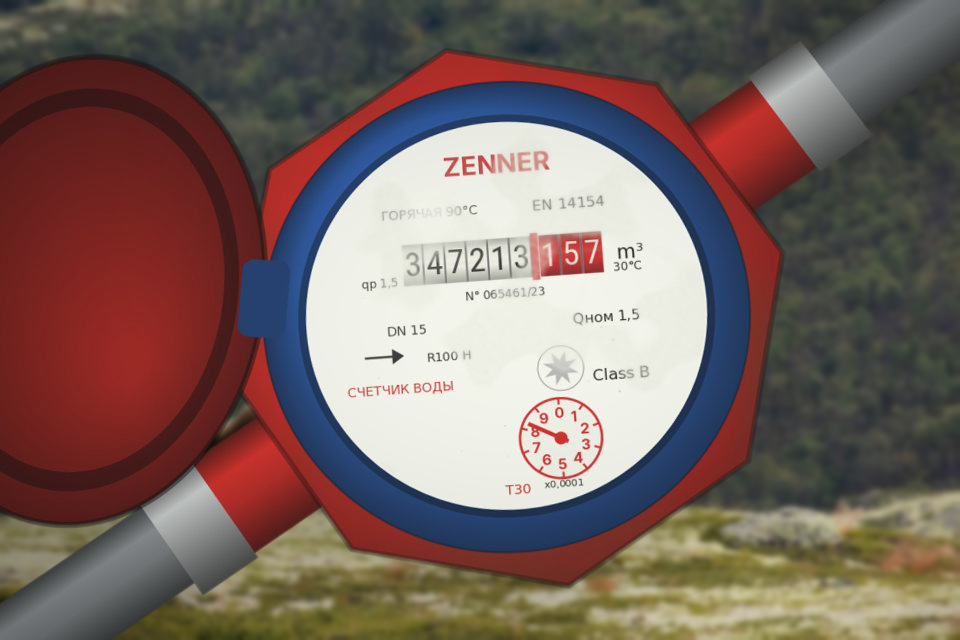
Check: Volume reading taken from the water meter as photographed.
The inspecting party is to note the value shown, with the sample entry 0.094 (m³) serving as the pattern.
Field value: 347213.1578 (m³)
